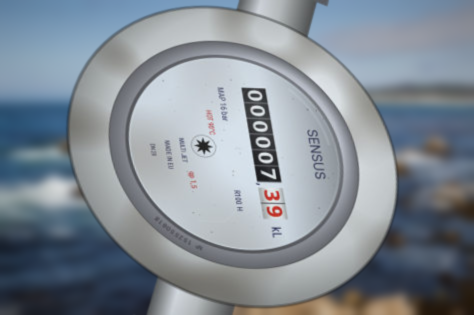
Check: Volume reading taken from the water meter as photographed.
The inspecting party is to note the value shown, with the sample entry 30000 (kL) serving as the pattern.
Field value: 7.39 (kL)
